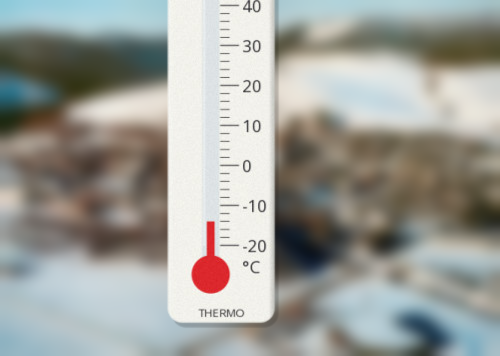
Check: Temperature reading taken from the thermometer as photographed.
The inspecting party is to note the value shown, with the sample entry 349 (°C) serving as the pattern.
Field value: -14 (°C)
